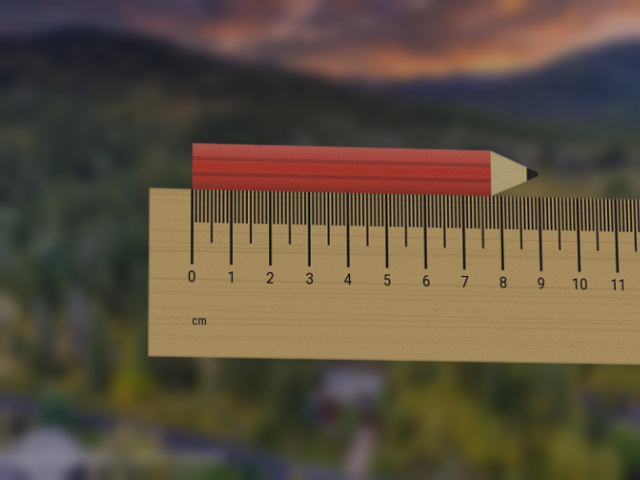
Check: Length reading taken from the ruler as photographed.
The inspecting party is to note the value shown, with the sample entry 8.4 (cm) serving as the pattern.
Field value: 9 (cm)
